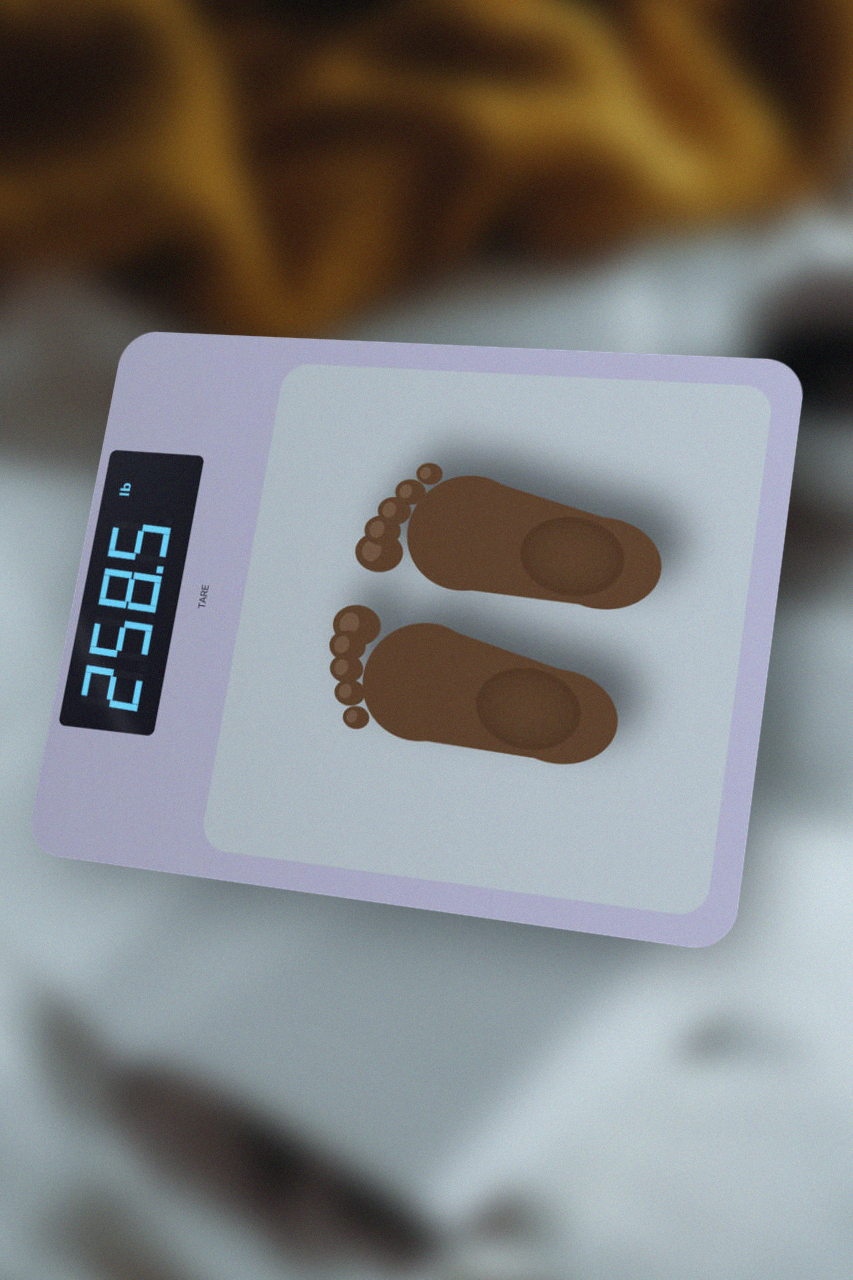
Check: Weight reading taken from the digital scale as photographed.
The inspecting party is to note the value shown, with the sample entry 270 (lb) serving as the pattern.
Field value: 258.5 (lb)
